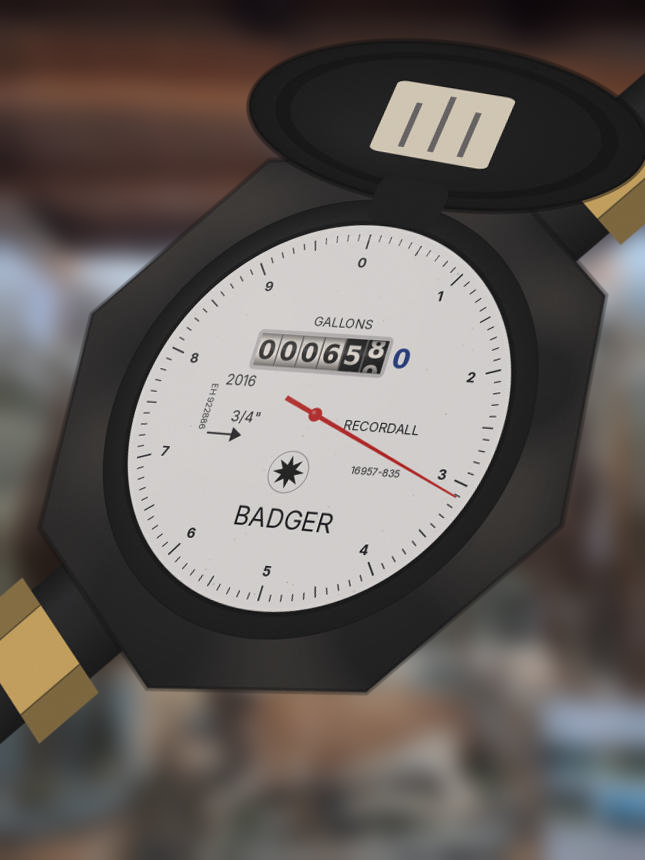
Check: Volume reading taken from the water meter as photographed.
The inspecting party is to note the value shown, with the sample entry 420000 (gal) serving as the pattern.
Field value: 6583.1 (gal)
